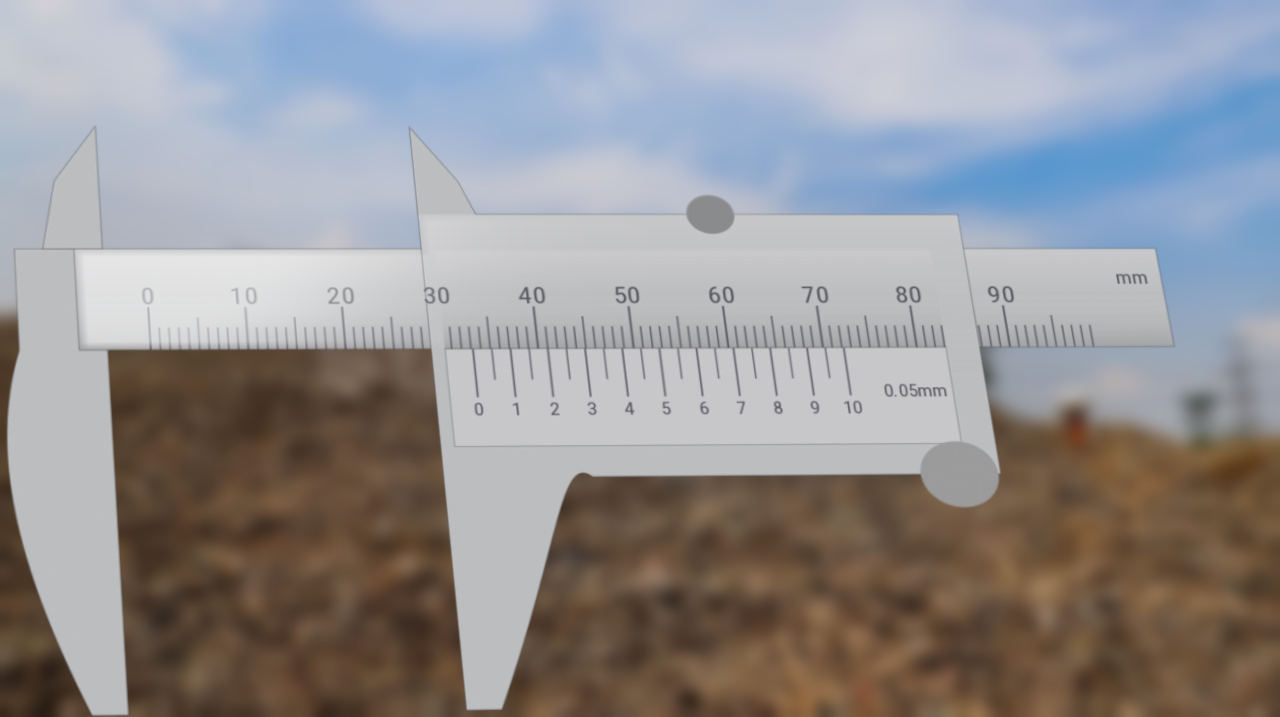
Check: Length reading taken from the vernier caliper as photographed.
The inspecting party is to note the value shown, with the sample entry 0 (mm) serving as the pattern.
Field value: 33.2 (mm)
